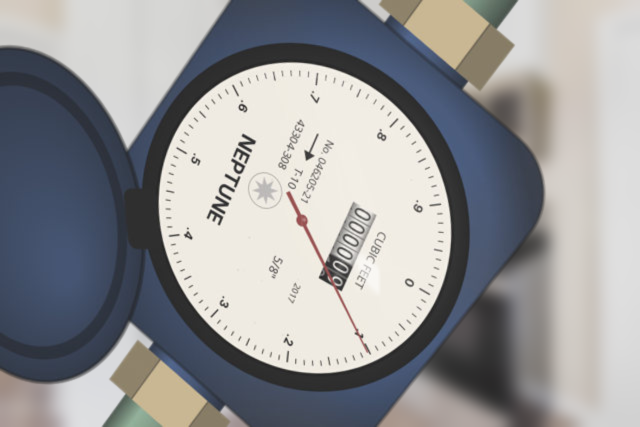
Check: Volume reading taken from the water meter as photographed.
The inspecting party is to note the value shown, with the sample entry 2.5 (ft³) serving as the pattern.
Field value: 9.10 (ft³)
